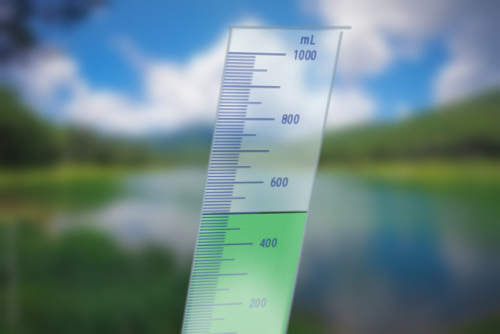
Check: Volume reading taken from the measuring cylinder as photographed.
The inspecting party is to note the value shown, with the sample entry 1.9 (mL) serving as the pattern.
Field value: 500 (mL)
